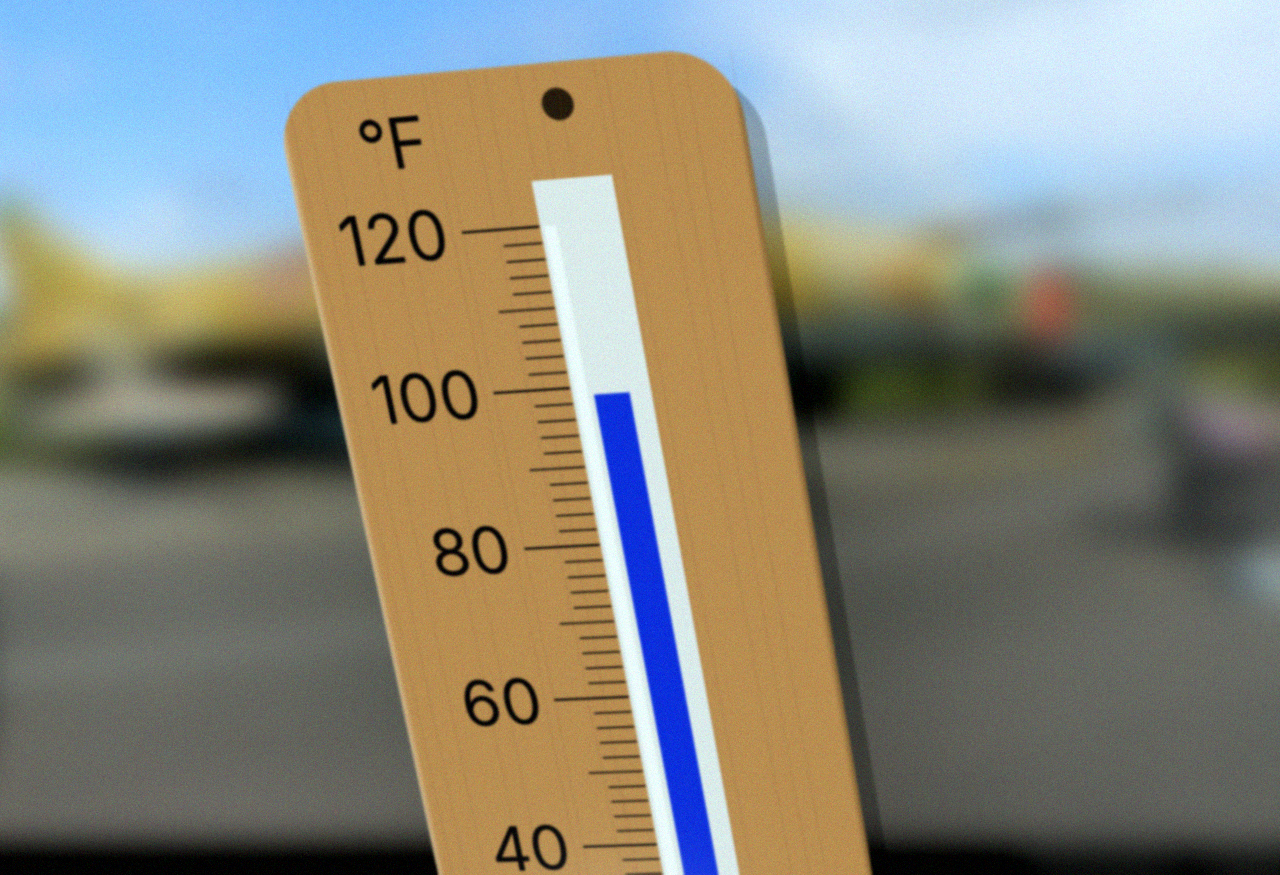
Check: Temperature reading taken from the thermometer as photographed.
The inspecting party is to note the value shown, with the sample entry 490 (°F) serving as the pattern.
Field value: 99 (°F)
